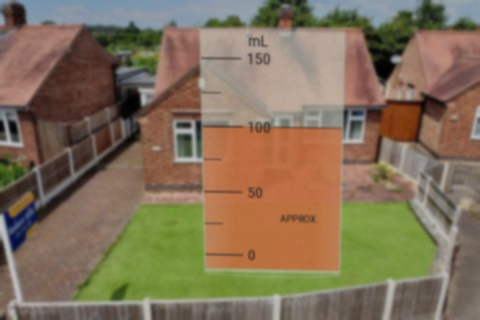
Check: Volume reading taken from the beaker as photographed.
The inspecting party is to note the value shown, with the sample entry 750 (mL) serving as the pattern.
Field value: 100 (mL)
